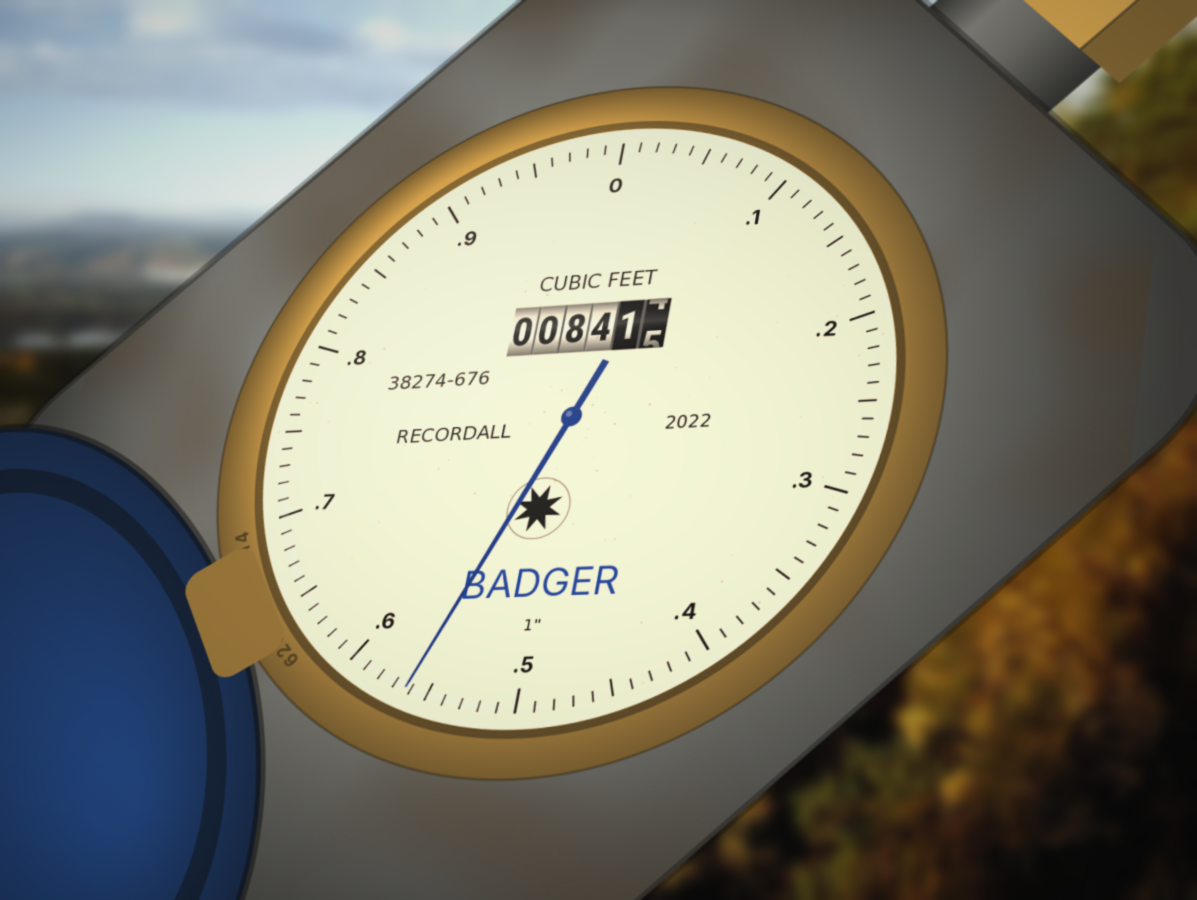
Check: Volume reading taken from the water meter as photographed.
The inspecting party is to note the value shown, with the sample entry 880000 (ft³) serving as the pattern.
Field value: 8414.56 (ft³)
